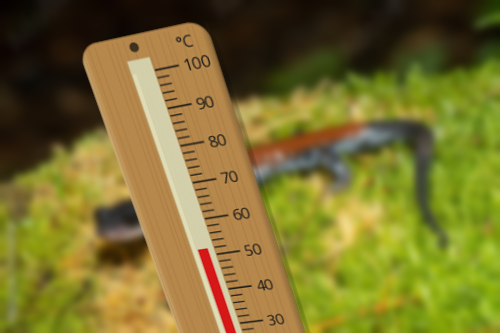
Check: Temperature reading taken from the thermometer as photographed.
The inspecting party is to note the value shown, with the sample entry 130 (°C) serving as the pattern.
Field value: 52 (°C)
